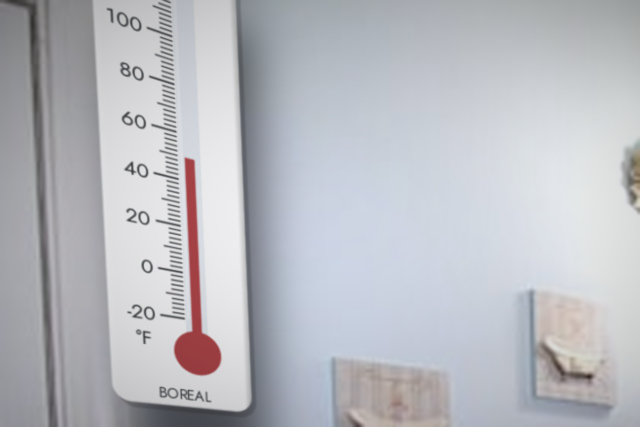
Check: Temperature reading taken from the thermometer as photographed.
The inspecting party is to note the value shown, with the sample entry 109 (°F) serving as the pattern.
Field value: 50 (°F)
